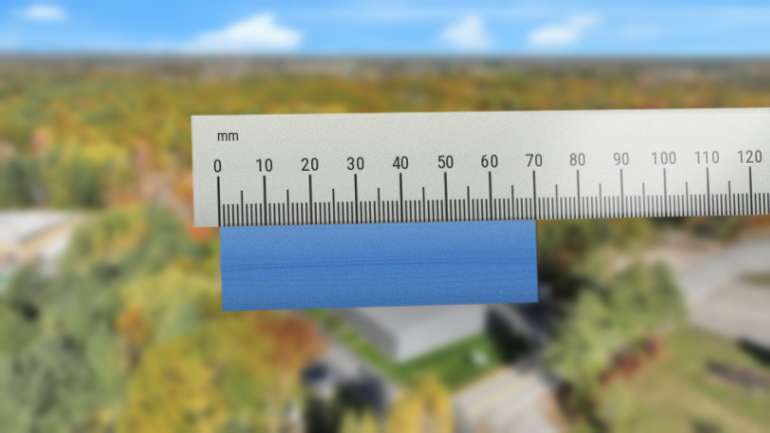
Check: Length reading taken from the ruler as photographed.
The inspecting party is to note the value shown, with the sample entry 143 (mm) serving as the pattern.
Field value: 70 (mm)
